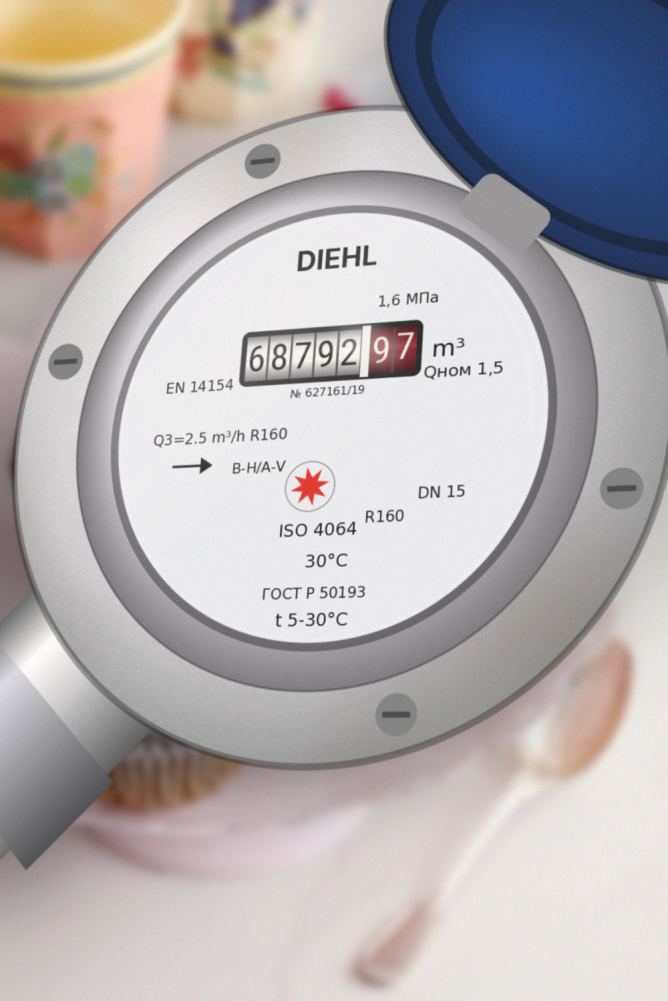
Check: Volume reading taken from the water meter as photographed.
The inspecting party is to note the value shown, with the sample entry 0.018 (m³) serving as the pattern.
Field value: 68792.97 (m³)
